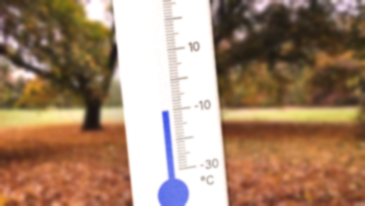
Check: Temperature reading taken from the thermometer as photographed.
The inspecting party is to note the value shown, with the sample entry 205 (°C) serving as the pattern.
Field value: -10 (°C)
